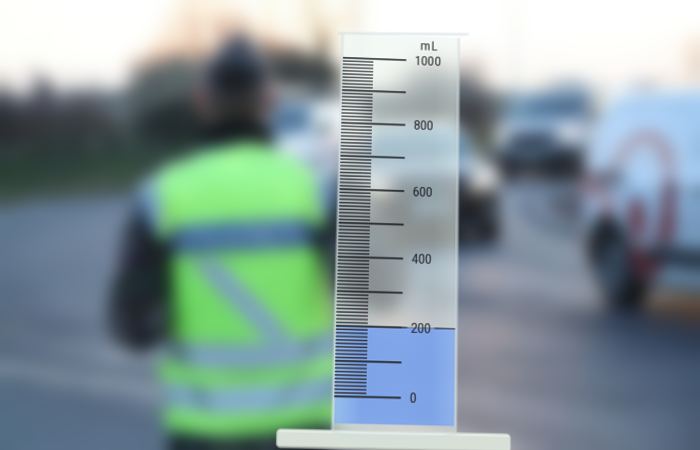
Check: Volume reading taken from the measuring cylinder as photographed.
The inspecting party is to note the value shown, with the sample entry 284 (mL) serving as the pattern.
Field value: 200 (mL)
